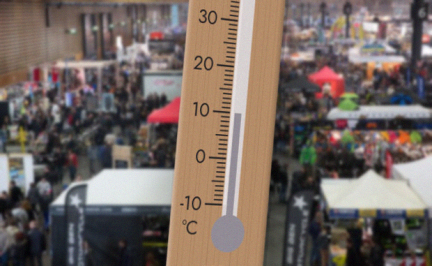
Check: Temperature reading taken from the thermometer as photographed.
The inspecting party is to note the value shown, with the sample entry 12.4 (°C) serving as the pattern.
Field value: 10 (°C)
